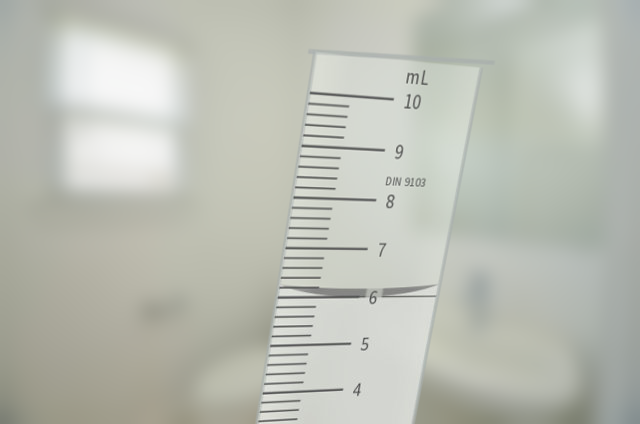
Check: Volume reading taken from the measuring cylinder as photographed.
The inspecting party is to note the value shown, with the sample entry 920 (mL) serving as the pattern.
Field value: 6 (mL)
